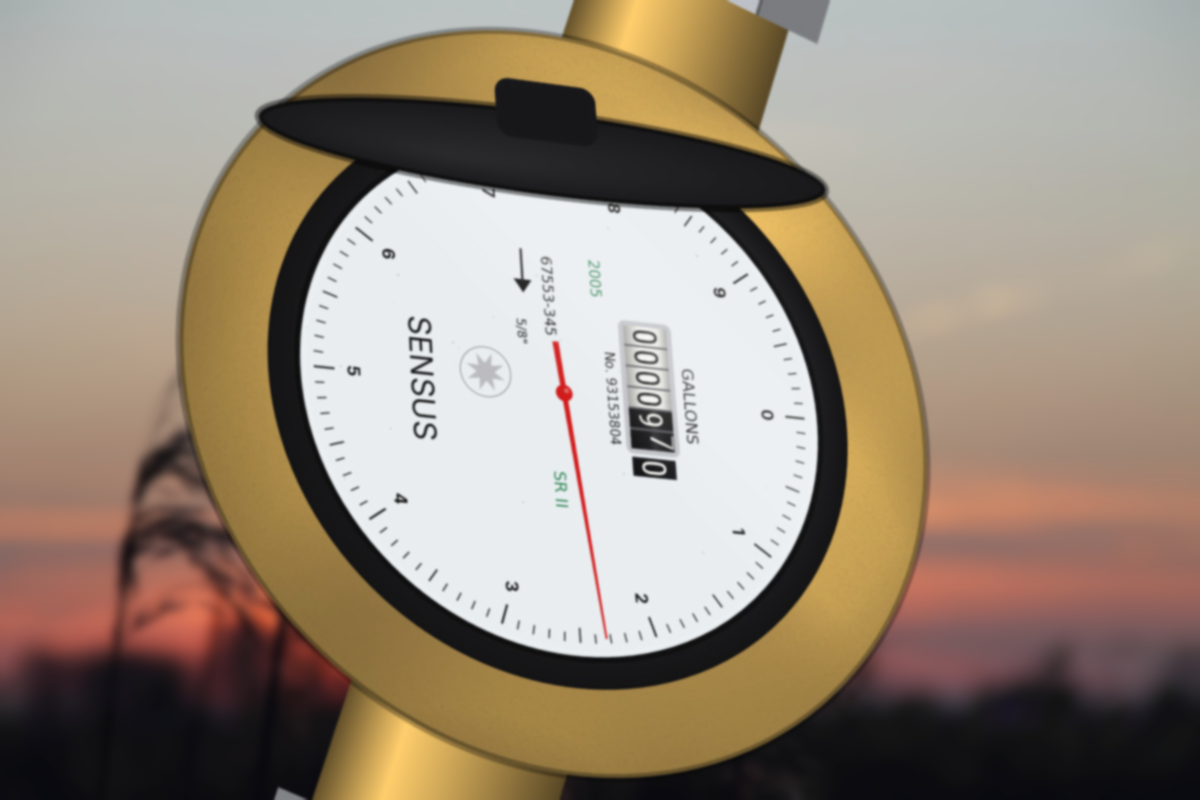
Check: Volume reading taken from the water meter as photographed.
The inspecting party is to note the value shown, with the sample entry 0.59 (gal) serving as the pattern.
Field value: 972.3 (gal)
